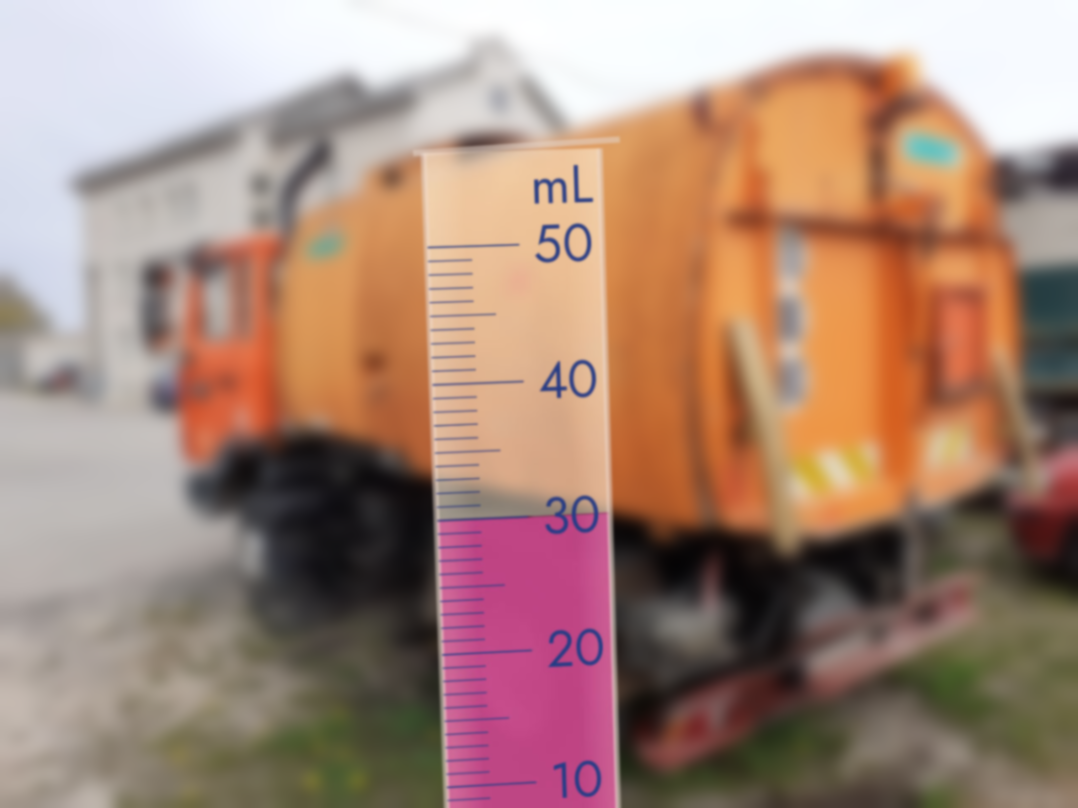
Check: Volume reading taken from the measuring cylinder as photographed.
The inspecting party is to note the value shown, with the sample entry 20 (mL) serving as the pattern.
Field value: 30 (mL)
